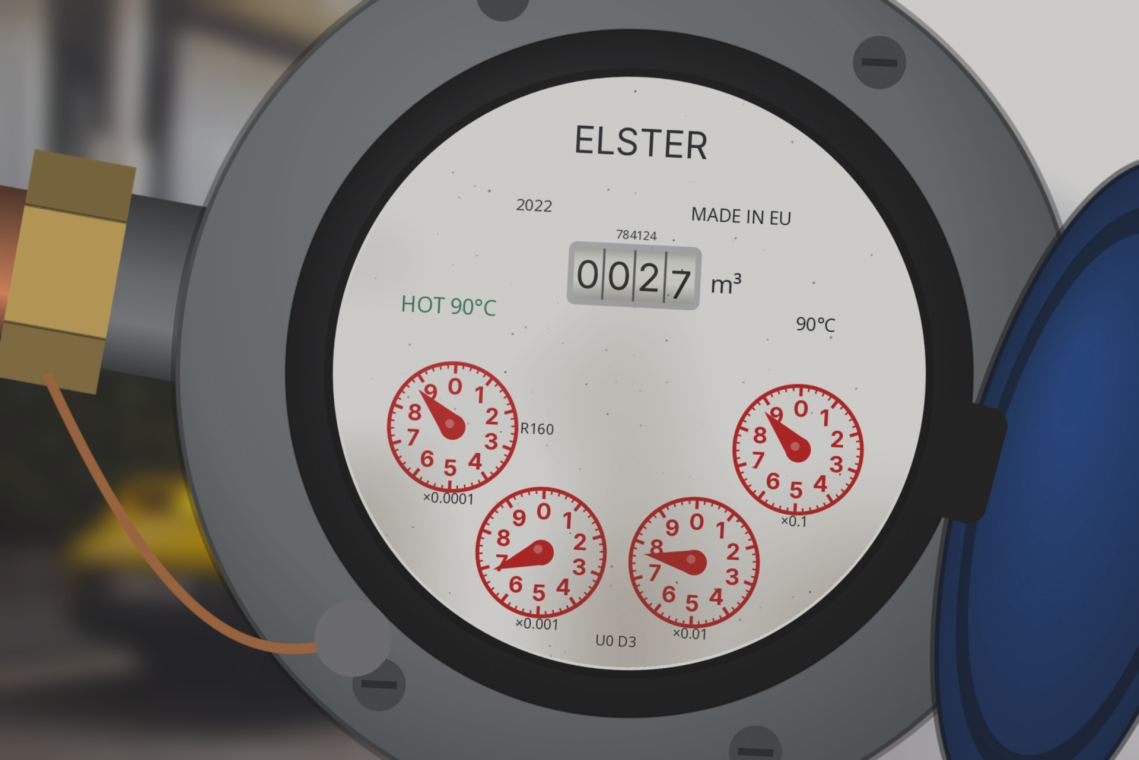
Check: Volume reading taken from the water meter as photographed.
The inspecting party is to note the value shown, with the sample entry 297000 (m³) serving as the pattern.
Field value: 26.8768 (m³)
